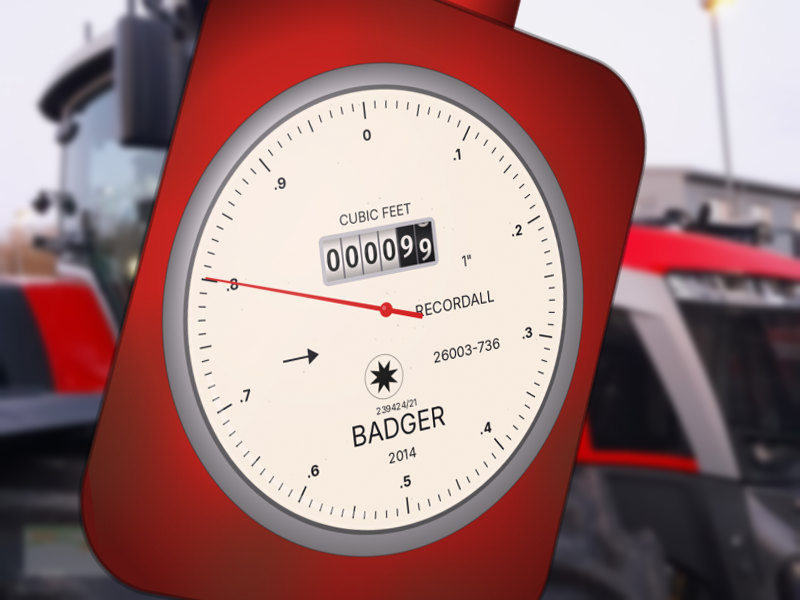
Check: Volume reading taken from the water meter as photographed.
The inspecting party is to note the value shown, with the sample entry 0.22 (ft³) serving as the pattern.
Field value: 98.80 (ft³)
